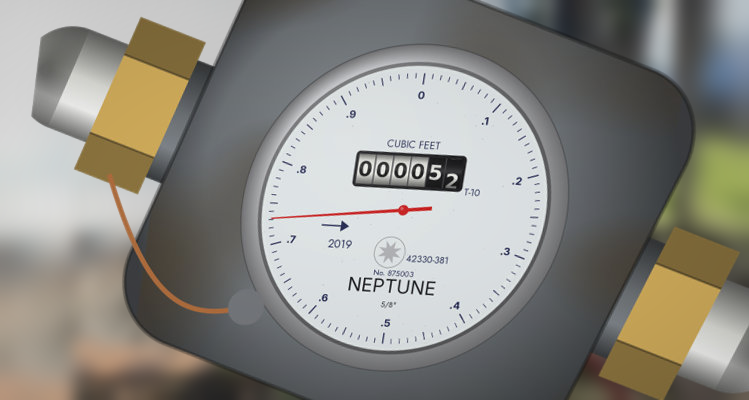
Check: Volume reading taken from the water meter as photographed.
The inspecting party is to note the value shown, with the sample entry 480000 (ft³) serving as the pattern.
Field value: 51.73 (ft³)
